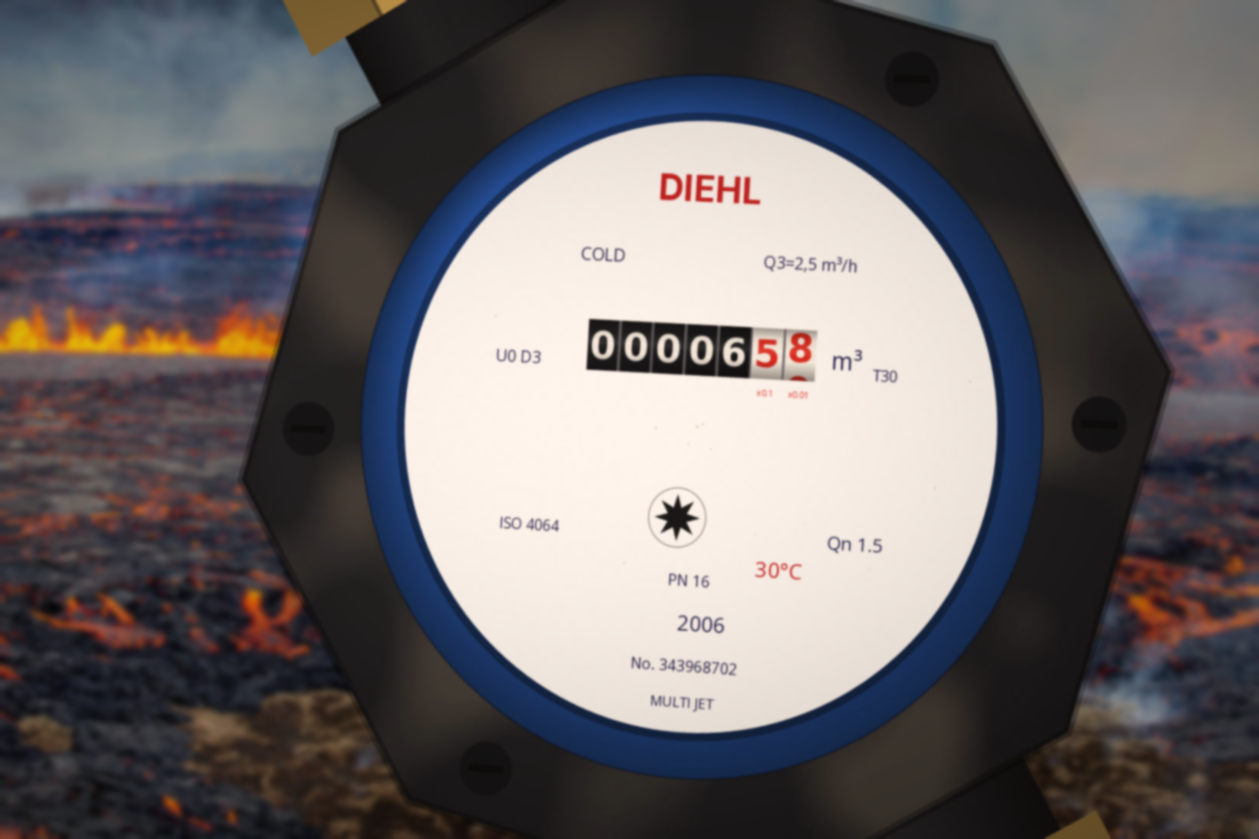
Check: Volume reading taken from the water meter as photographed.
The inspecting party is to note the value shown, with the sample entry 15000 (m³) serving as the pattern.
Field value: 6.58 (m³)
